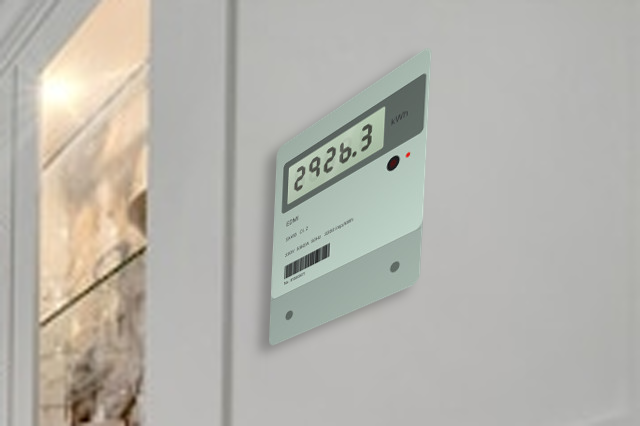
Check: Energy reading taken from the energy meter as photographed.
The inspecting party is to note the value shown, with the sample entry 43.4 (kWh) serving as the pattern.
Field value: 2926.3 (kWh)
